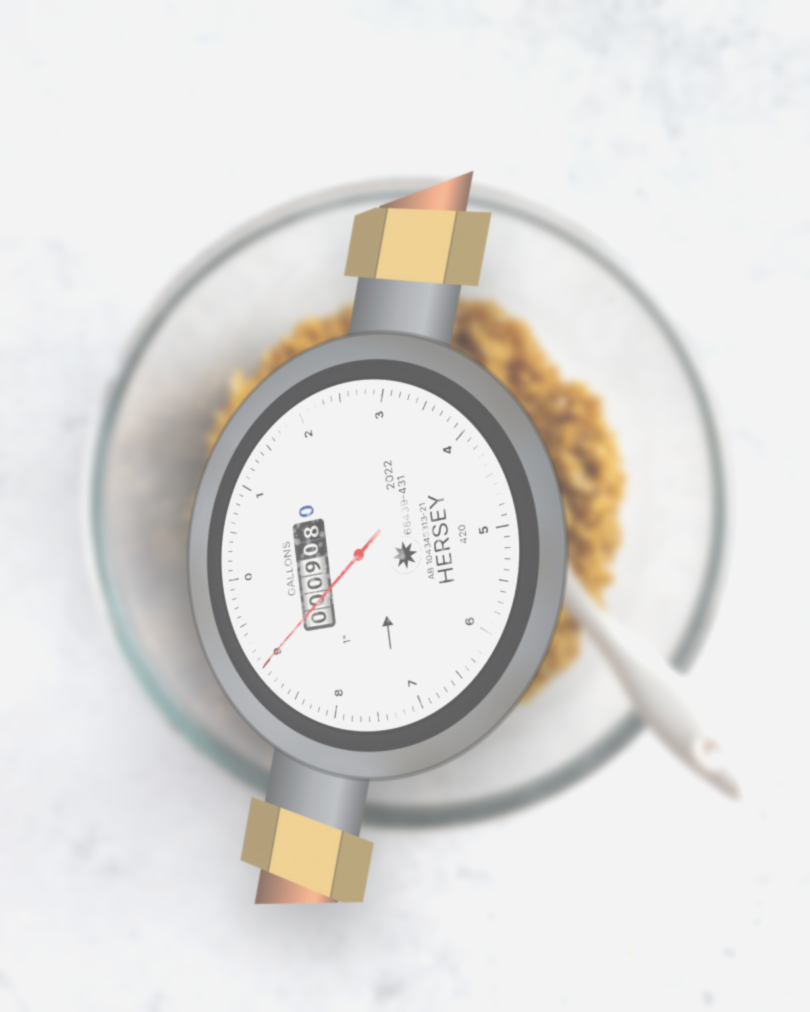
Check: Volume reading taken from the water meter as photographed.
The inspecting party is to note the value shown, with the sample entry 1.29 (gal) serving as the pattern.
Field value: 9079.0 (gal)
